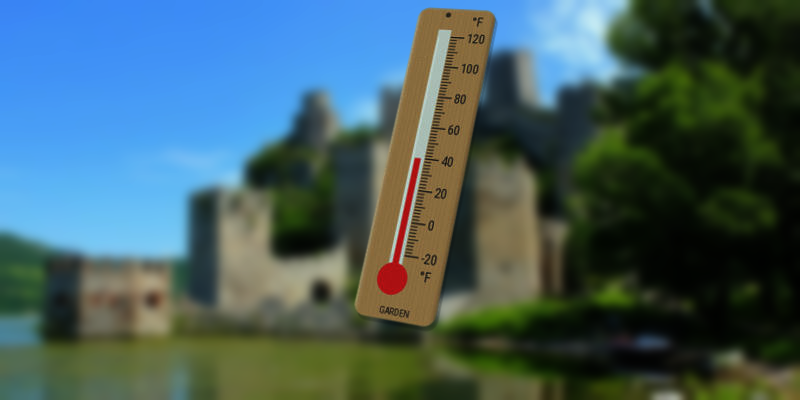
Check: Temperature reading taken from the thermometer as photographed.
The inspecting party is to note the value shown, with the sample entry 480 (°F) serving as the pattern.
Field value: 40 (°F)
